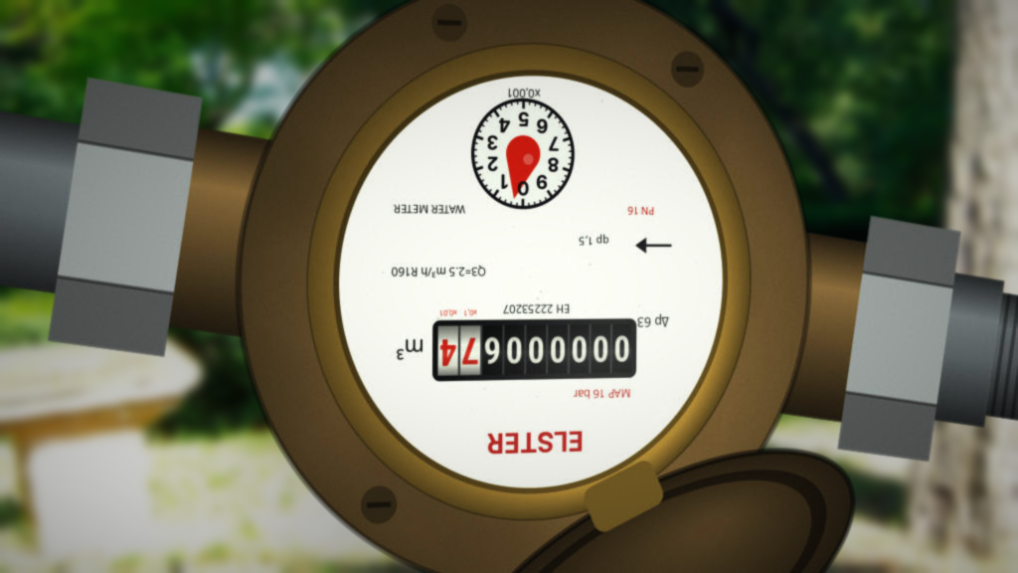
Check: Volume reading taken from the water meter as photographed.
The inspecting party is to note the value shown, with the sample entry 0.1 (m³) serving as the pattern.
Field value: 6.740 (m³)
